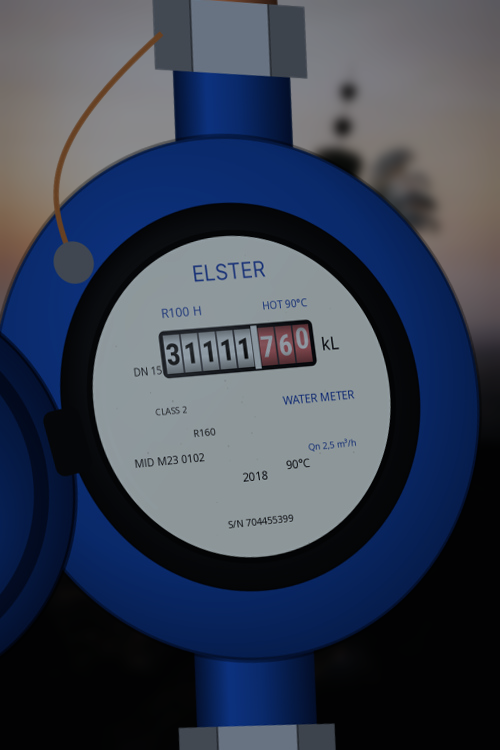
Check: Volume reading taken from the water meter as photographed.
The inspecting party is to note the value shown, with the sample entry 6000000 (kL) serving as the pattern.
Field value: 31111.760 (kL)
